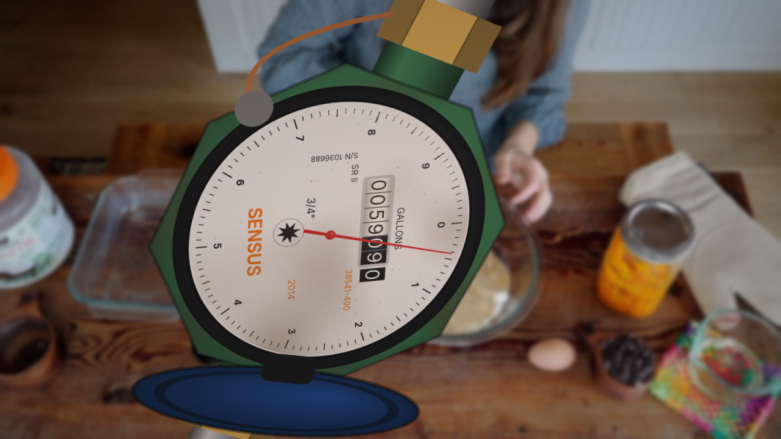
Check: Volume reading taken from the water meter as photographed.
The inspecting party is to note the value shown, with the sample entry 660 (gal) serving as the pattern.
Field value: 59090.4 (gal)
